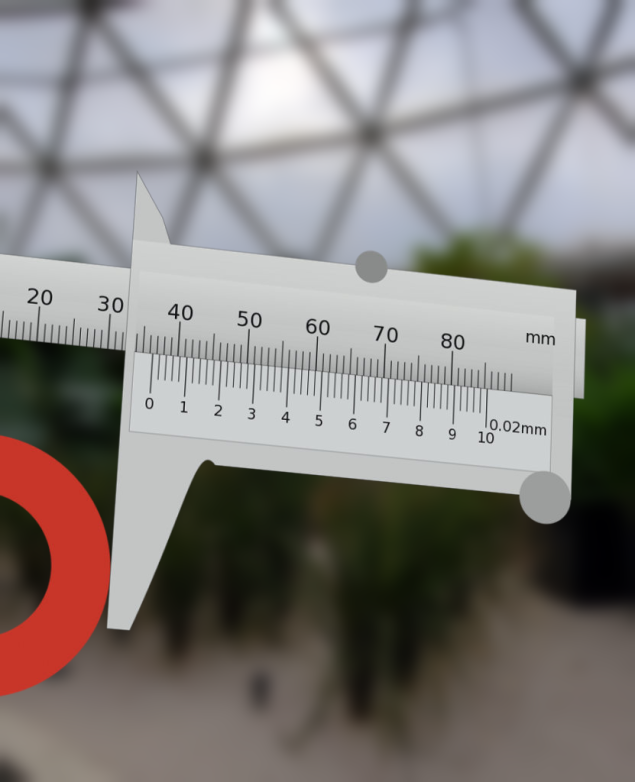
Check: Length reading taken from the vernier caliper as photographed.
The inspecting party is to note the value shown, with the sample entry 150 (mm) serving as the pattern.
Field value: 36.4 (mm)
